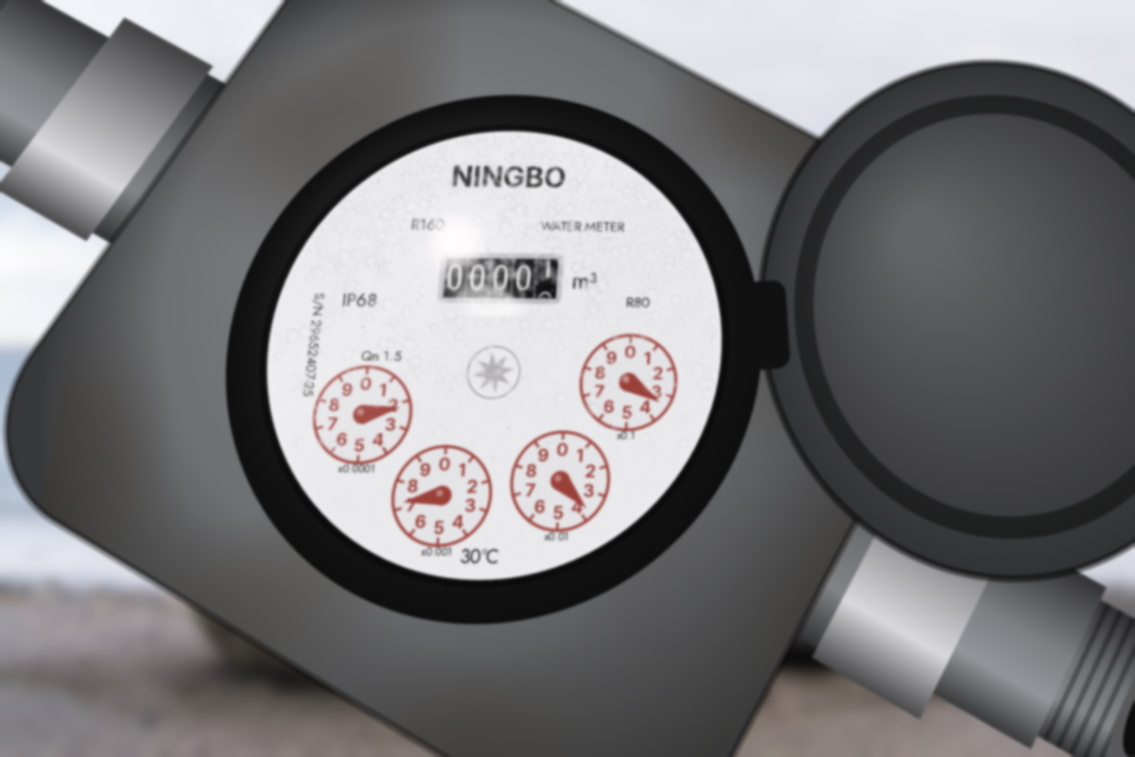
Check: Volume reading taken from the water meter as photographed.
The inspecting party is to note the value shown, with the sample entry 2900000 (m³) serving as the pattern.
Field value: 1.3372 (m³)
